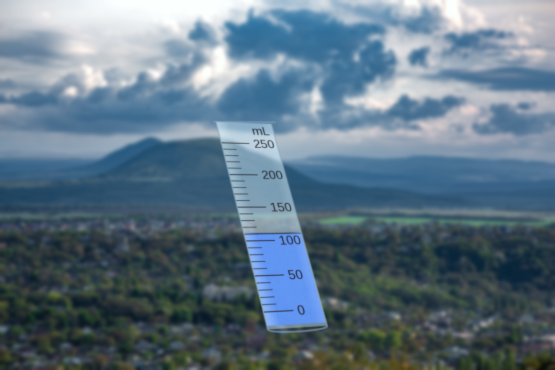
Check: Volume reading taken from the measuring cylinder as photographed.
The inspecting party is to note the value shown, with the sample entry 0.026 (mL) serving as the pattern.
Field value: 110 (mL)
